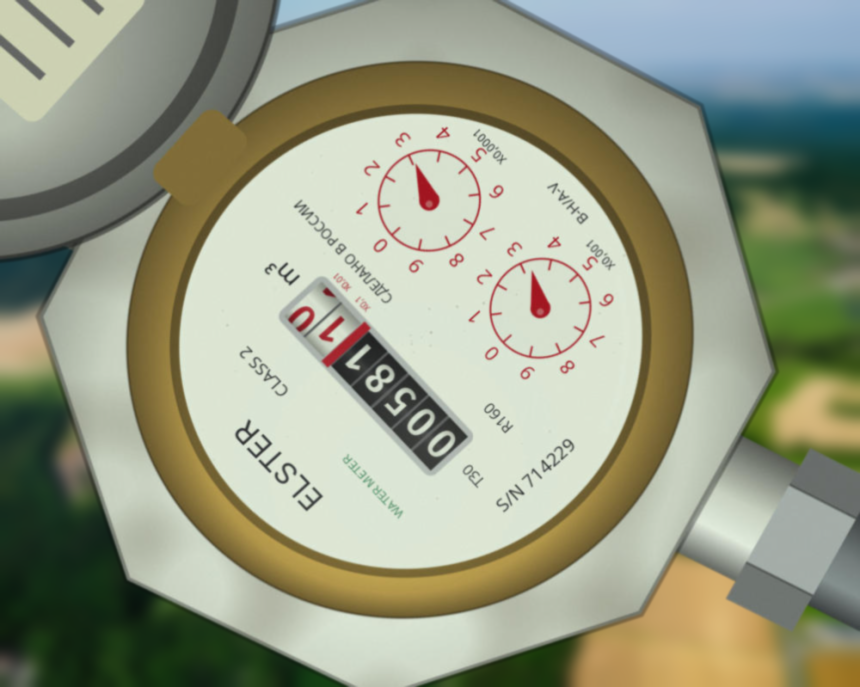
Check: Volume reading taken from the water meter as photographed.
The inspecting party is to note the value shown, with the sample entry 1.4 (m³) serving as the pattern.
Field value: 581.1033 (m³)
